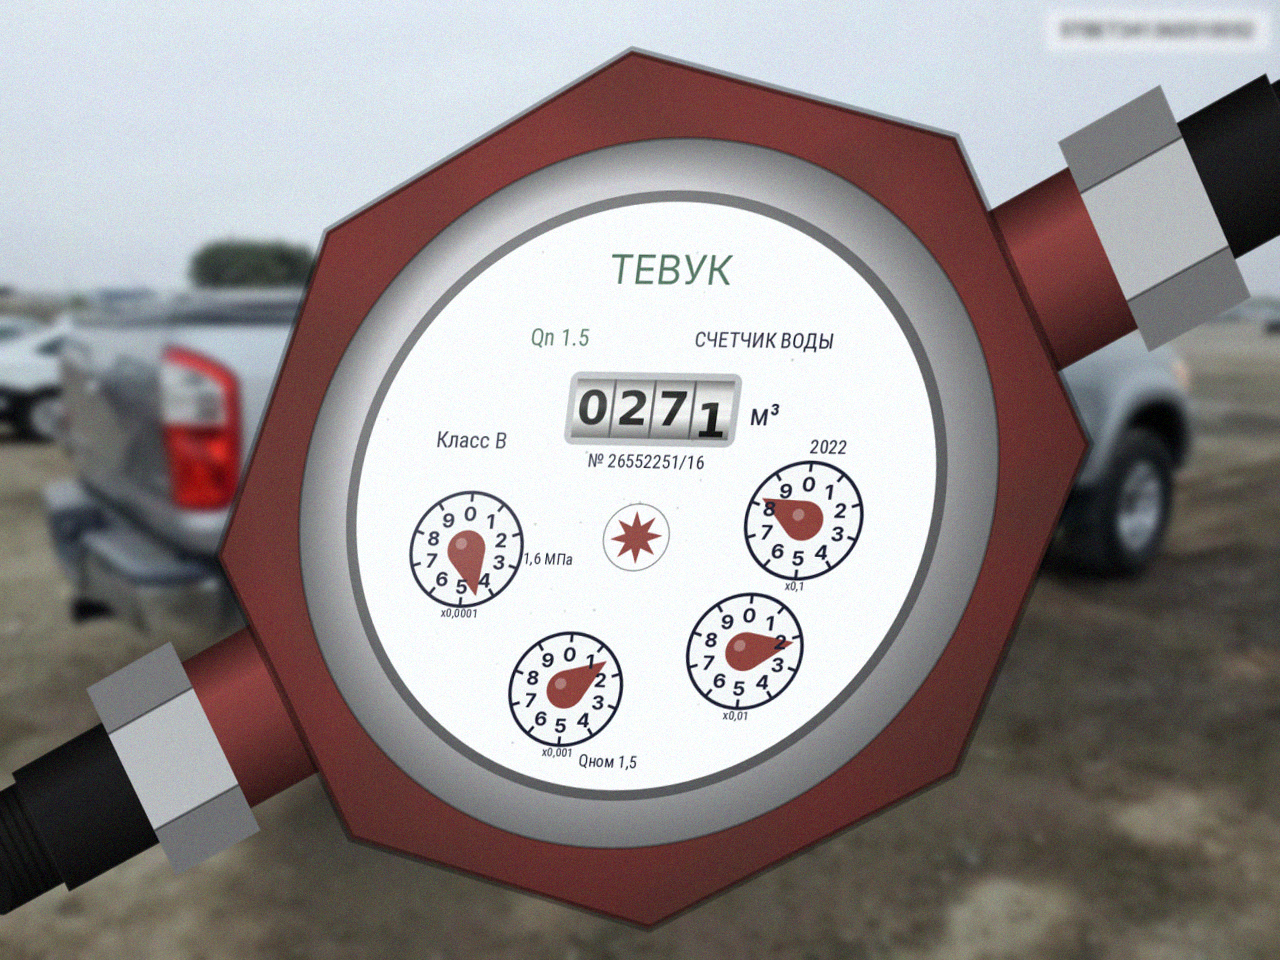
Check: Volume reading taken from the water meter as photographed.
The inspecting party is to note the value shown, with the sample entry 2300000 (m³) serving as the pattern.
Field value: 270.8214 (m³)
